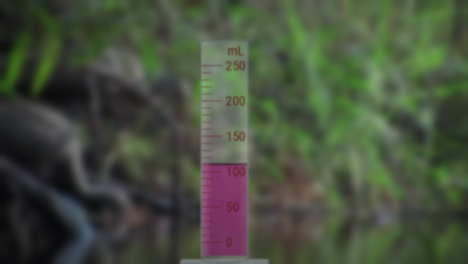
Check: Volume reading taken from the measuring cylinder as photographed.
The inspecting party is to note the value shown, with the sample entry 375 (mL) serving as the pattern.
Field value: 110 (mL)
